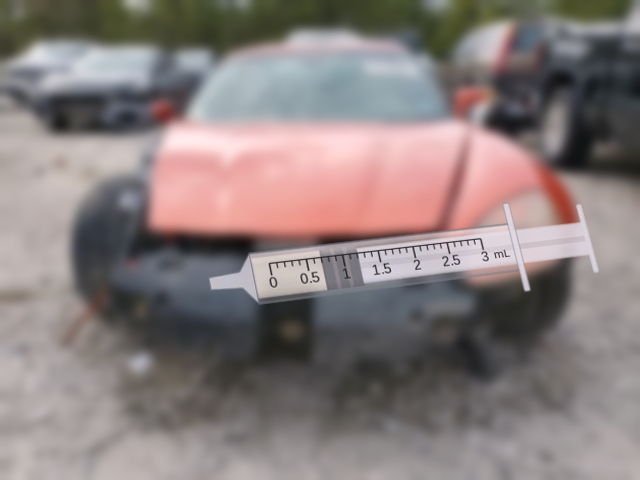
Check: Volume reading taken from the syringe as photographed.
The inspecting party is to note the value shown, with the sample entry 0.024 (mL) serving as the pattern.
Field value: 0.7 (mL)
